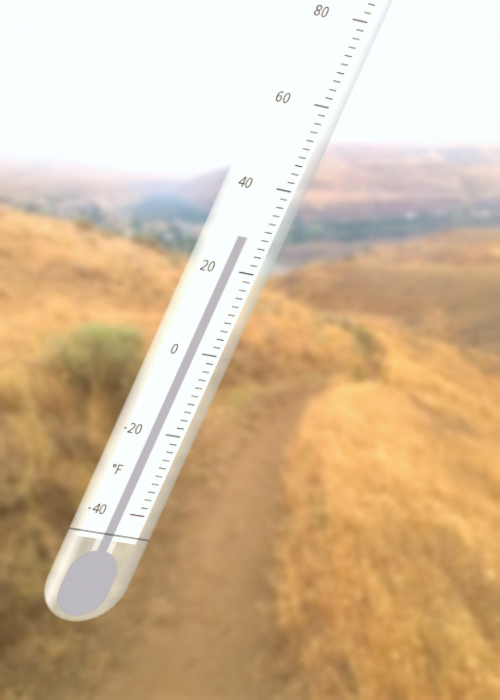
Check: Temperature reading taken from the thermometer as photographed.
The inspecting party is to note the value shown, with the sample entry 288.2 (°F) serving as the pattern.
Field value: 28 (°F)
